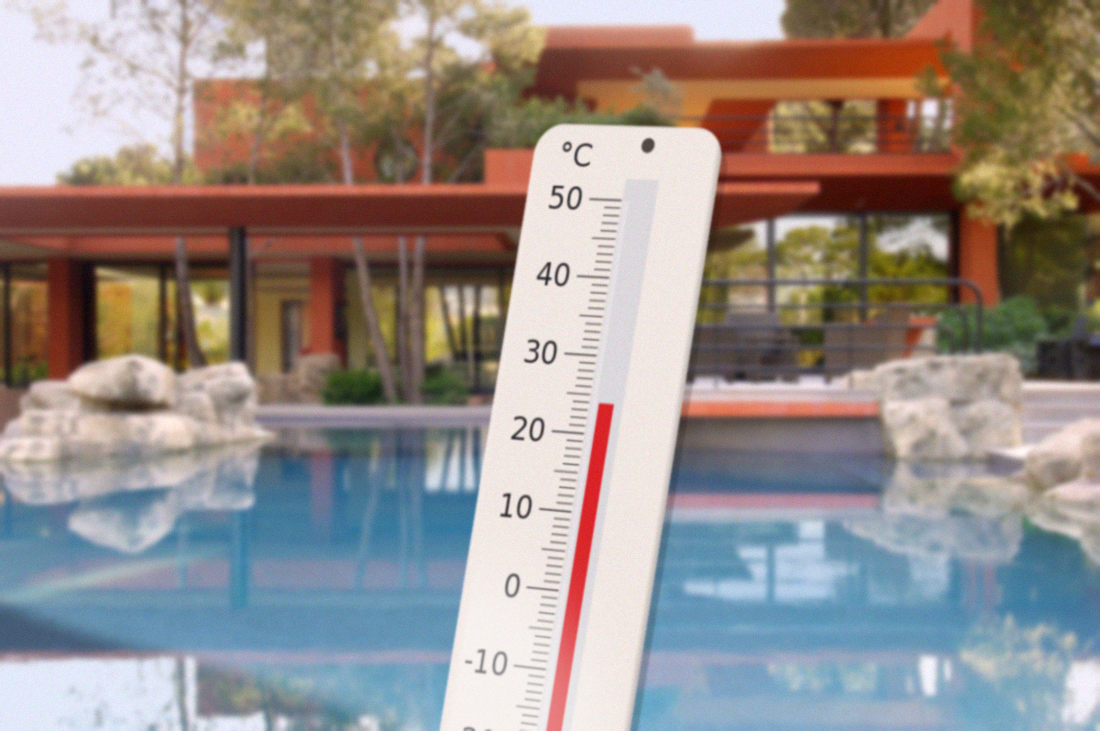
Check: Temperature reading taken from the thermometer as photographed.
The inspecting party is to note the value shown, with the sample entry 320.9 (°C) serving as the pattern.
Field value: 24 (°C)
